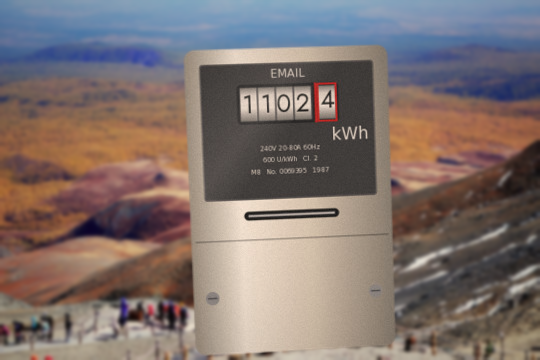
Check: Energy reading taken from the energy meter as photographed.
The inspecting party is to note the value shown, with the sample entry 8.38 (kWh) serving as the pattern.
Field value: 1102.4 (kWh)
